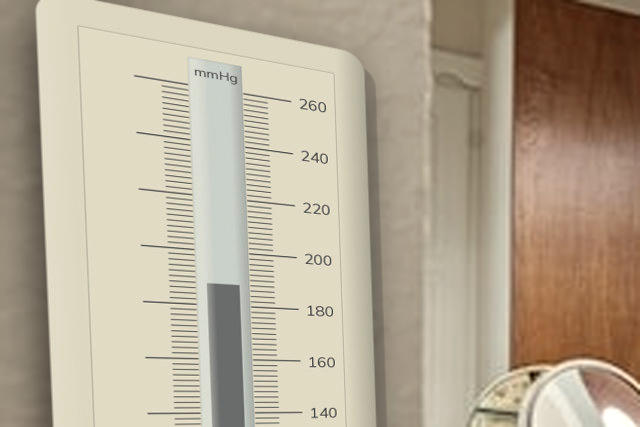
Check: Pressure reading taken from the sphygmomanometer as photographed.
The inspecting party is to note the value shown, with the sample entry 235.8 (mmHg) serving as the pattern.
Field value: 188 (mmHg)
